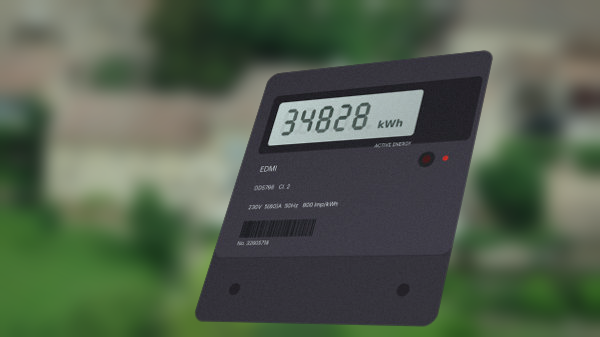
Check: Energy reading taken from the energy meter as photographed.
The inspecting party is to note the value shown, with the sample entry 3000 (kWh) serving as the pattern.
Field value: 34828 (kWh)
